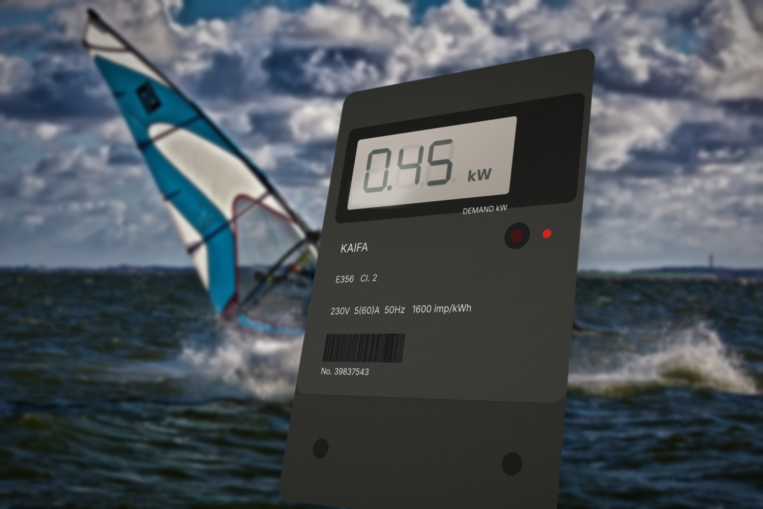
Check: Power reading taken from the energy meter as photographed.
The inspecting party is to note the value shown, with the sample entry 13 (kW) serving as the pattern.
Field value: 0.45 (kW)
